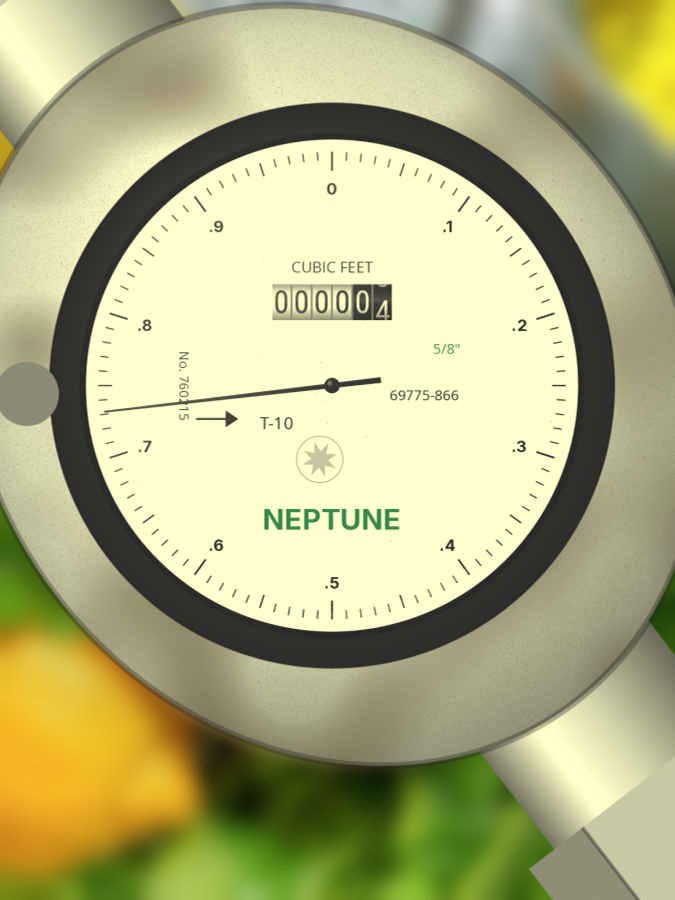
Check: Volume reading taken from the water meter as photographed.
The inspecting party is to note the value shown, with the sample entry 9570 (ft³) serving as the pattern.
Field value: 3.73 (ft³)
